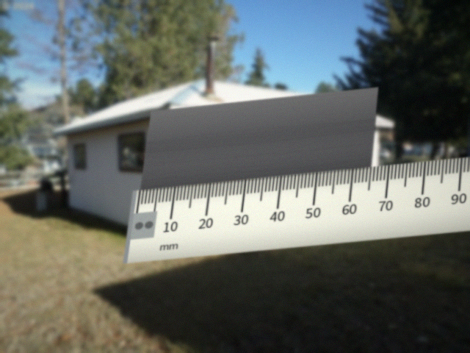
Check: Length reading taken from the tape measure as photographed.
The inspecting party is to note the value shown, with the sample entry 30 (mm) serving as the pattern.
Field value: 65 (mm)
